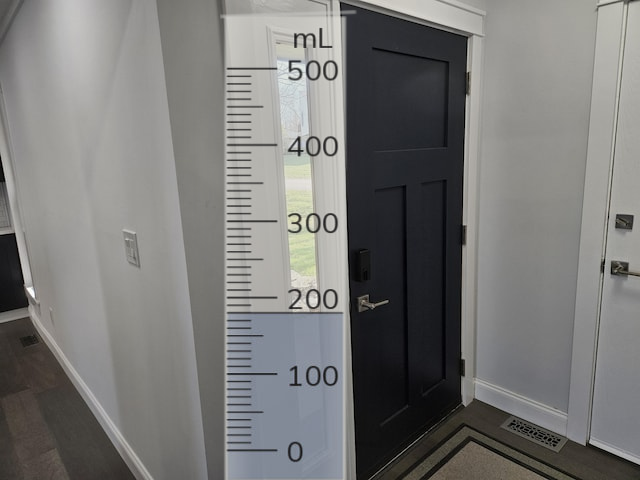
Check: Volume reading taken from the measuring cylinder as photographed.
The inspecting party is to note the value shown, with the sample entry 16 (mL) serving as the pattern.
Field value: 180 (mL)
